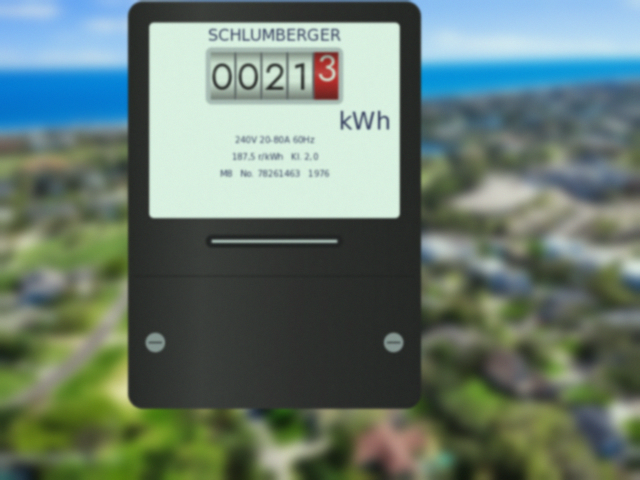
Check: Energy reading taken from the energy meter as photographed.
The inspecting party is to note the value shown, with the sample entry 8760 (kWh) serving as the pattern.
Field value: 21.3 (kWh)
